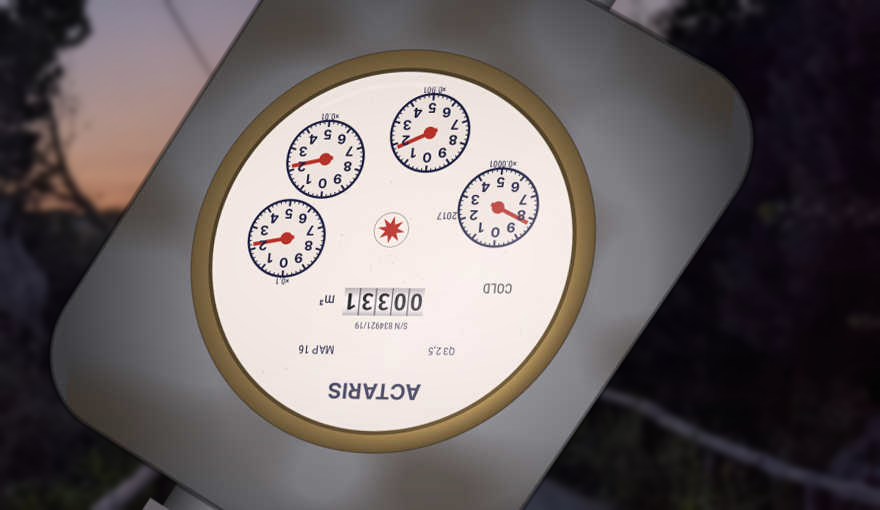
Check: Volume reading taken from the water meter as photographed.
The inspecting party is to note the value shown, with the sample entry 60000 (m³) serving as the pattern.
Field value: 331.2218 (m³)
